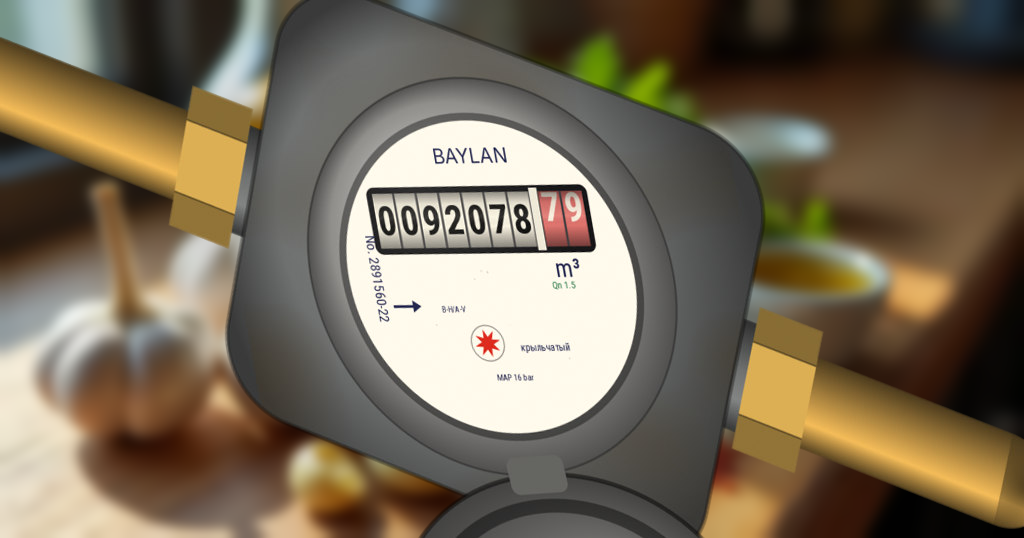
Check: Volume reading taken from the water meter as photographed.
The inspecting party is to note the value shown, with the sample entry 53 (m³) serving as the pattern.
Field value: 92078.79 (m³)
